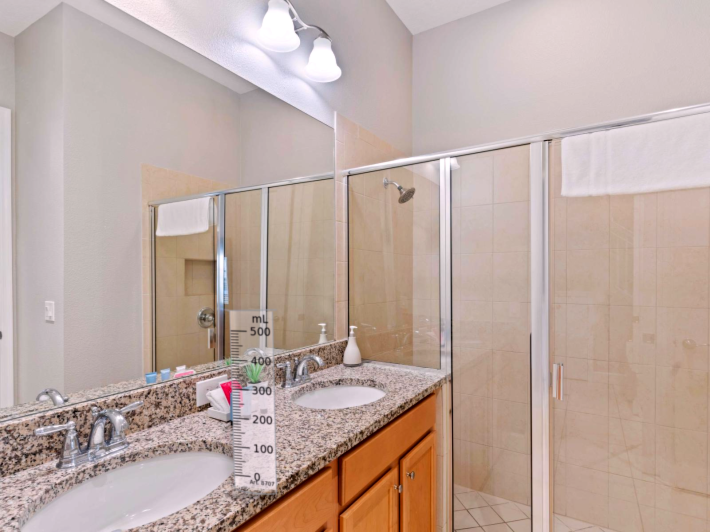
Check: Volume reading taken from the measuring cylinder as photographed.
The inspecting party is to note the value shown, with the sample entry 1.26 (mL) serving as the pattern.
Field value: 300 (mL)
